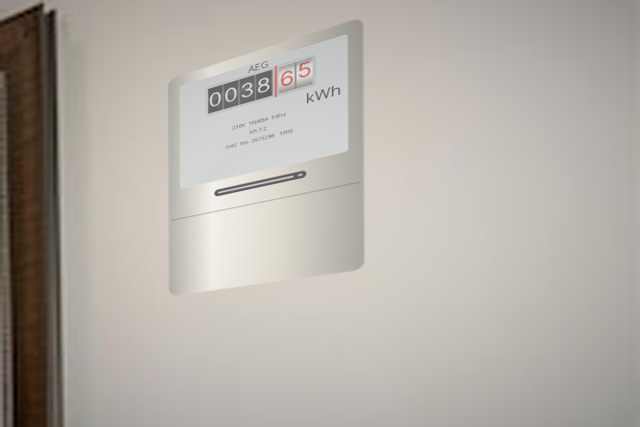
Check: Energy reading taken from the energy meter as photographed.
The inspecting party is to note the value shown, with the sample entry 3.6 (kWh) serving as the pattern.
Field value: 38.65 (kWh)
